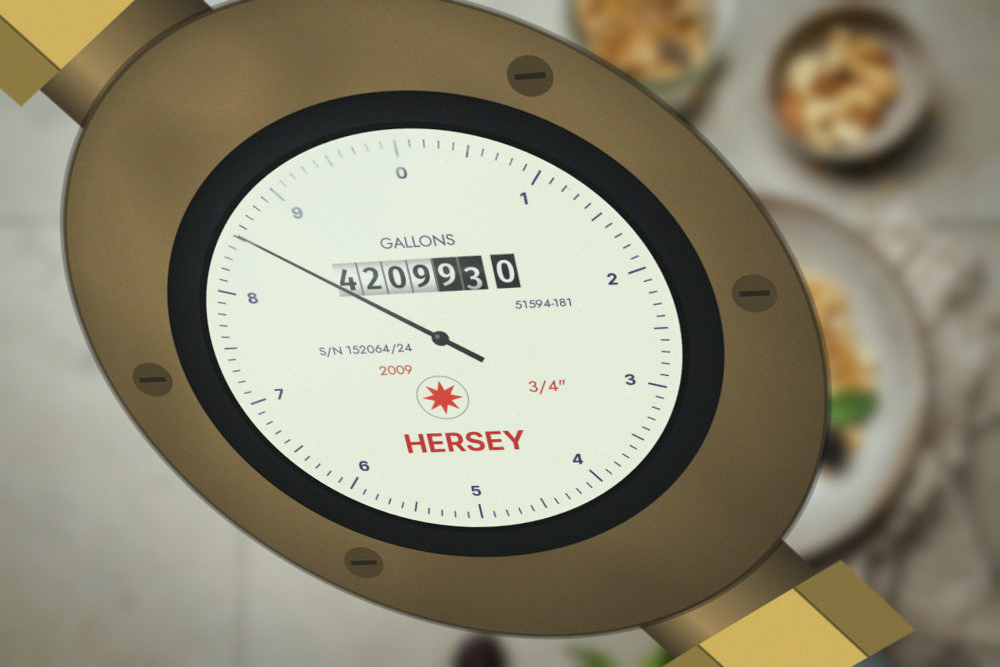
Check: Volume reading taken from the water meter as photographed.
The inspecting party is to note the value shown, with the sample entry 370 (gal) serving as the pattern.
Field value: 4209928.5 (gal)
